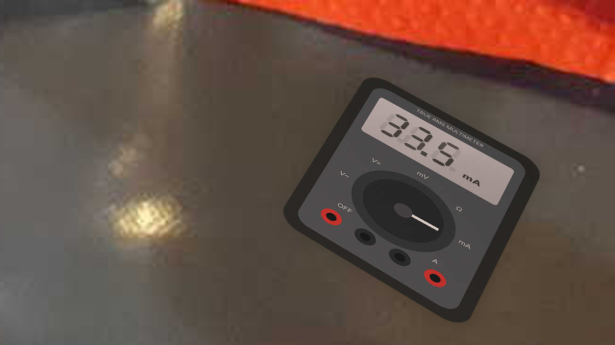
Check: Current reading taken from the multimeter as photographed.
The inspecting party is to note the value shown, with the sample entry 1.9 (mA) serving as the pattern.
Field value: 33.5 (mA)
